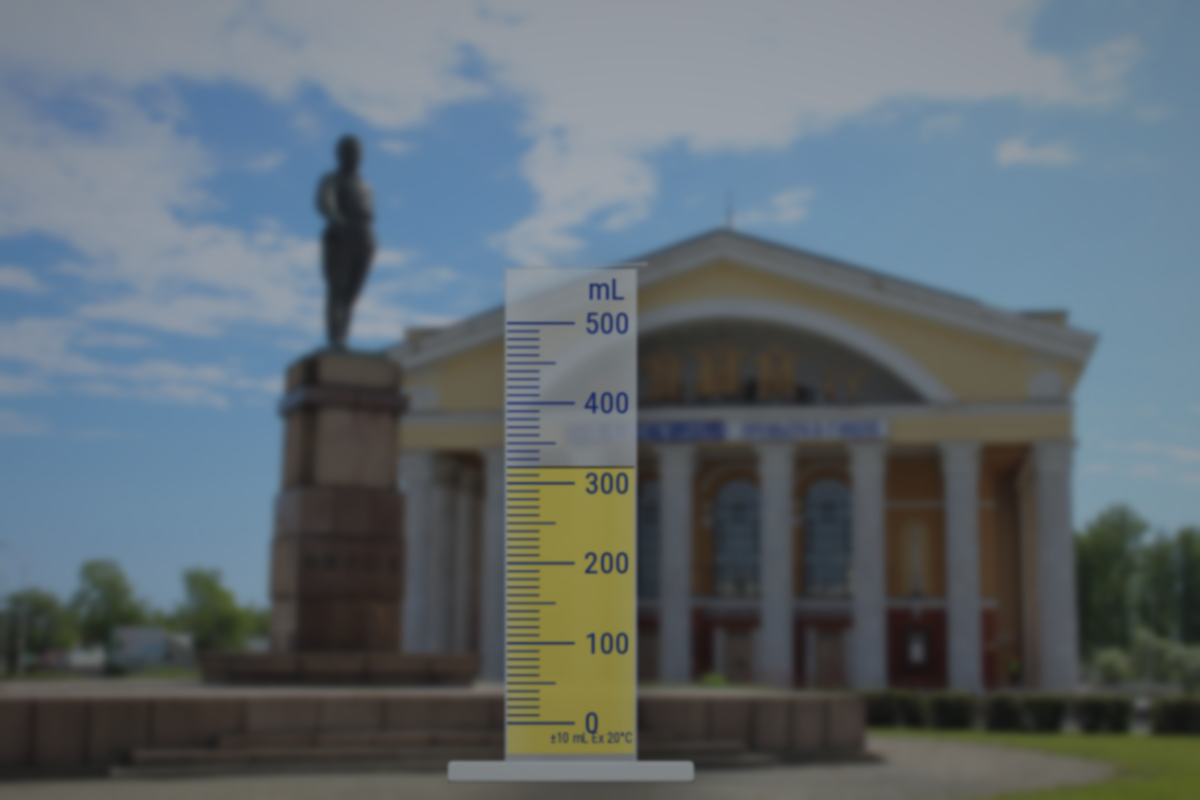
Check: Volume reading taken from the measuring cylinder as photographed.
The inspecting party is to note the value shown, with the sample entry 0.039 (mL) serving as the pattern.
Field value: 320 (mL)
